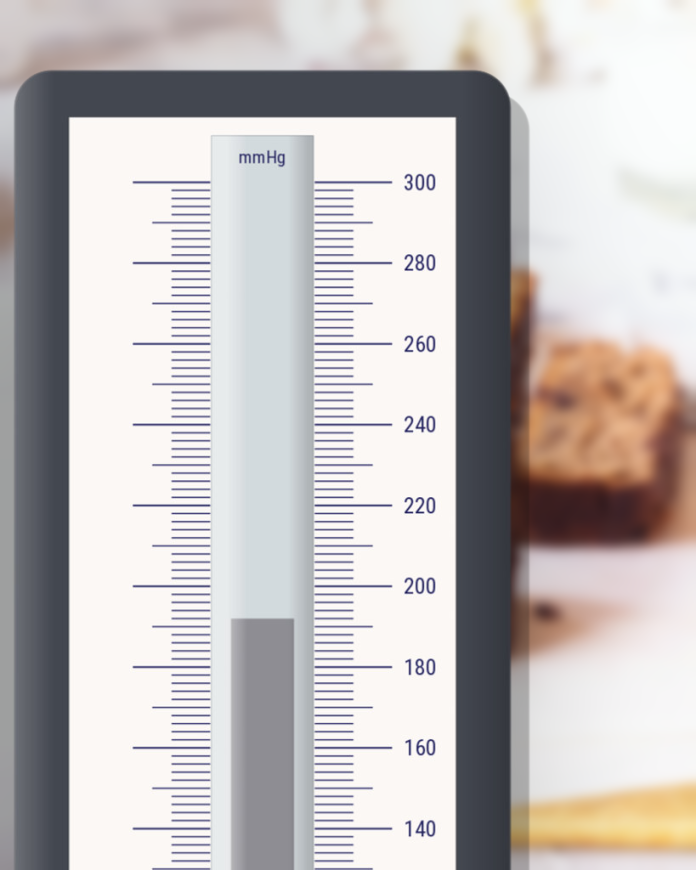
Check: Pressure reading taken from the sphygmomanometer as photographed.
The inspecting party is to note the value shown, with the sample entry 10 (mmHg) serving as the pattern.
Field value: 192 (mmHg)
